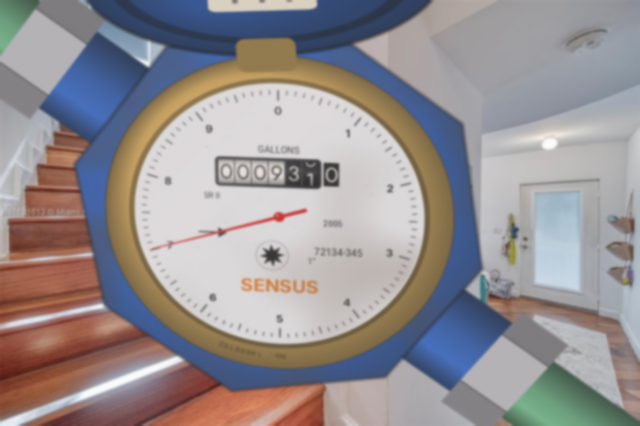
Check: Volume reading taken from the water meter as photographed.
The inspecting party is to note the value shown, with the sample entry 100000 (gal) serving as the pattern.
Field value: 9307.0 (gal)
